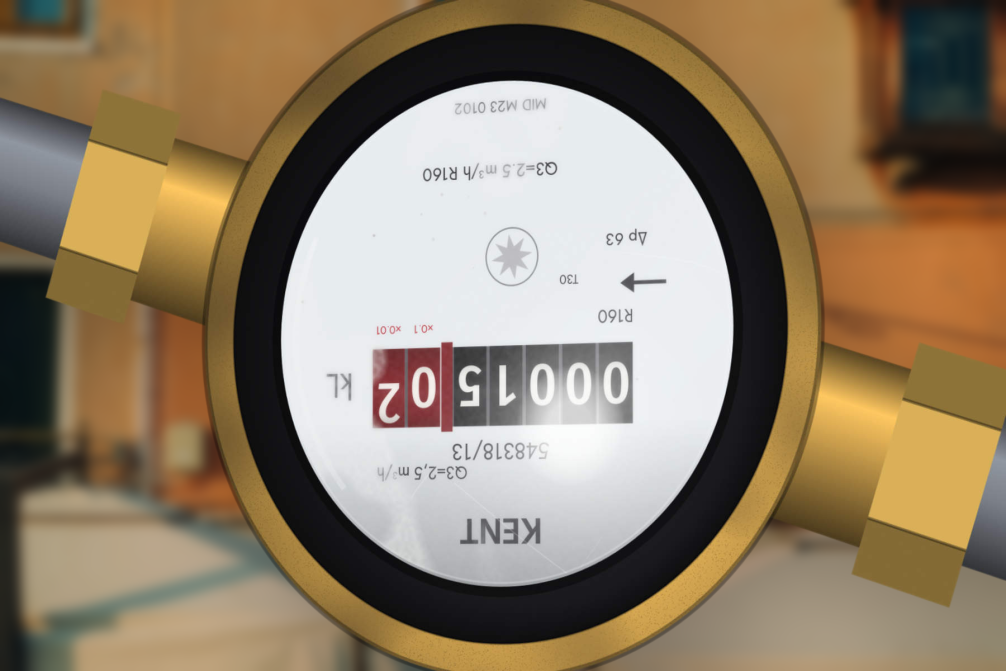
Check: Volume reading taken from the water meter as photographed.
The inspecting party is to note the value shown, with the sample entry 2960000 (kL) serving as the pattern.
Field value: 15.02 (kL)
